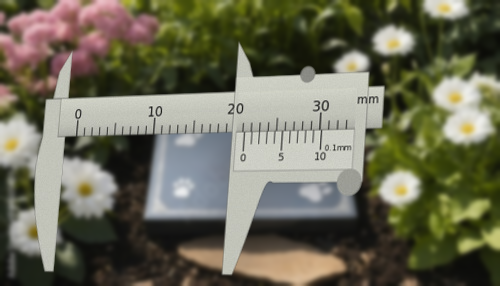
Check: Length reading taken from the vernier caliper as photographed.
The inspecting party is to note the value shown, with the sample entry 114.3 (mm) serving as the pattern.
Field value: 21.2 (mm)
